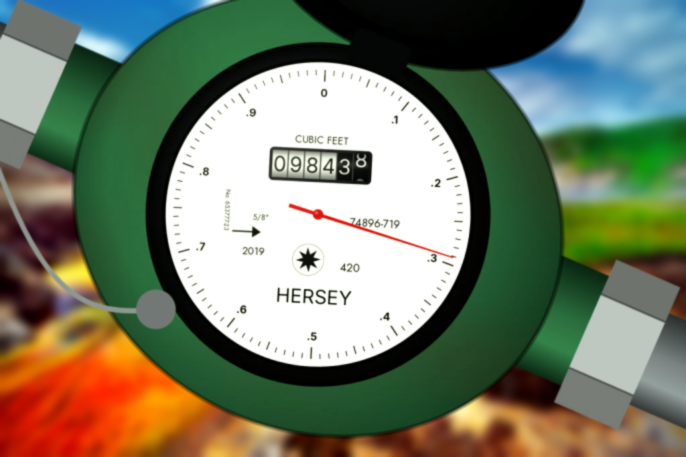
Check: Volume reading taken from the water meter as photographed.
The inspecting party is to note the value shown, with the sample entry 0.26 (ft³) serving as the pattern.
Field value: 98438.29 (ft³)
